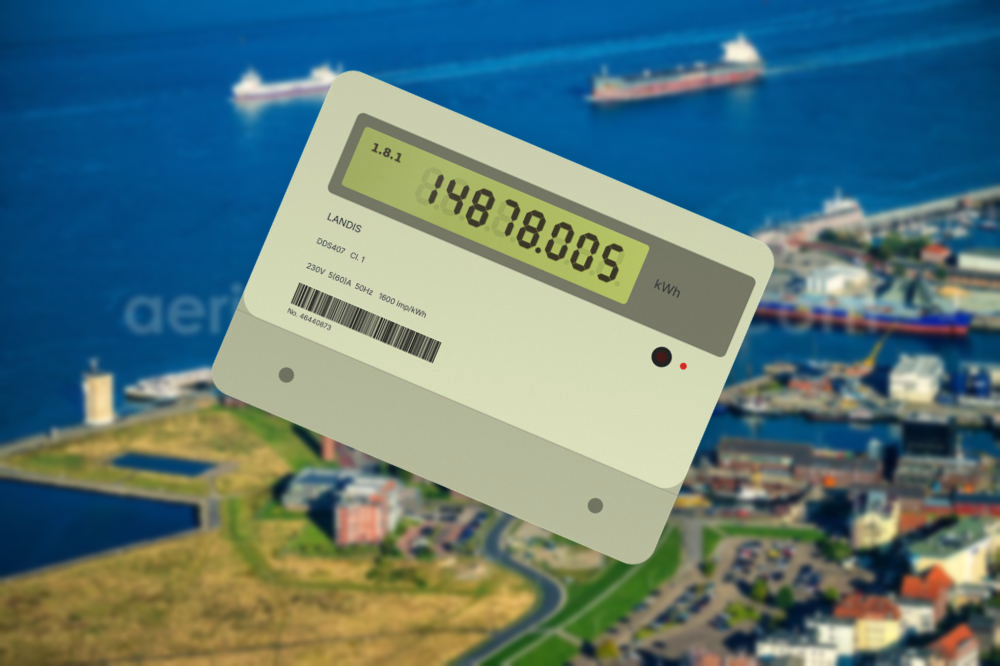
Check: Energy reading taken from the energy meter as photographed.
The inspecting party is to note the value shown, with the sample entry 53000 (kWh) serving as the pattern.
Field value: 14878.005 (kWh)
